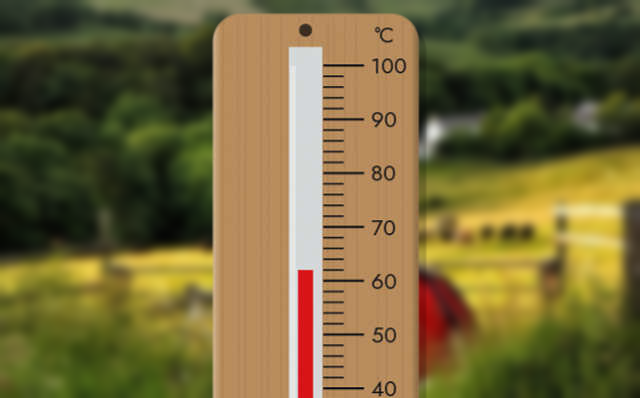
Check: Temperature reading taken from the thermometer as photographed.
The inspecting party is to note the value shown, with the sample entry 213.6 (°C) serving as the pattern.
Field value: 62 (°C)
